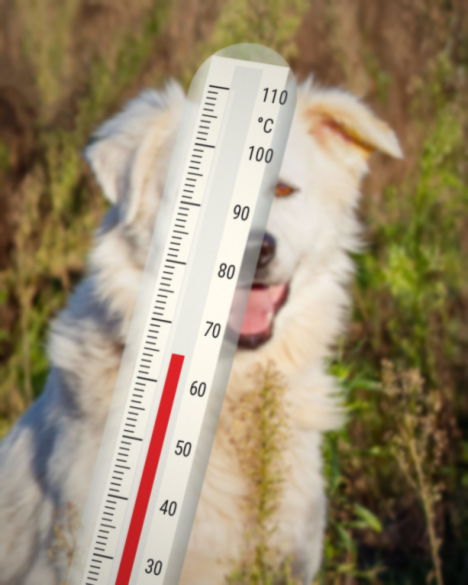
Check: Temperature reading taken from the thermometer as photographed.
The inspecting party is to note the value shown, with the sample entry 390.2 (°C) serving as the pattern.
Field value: 65 (°C)
